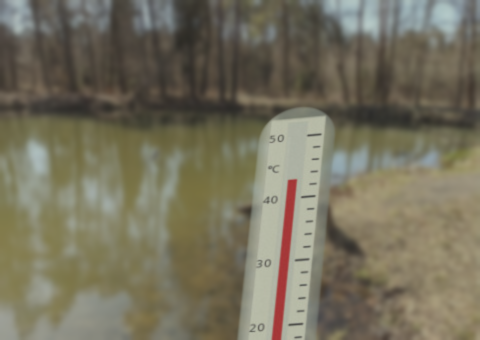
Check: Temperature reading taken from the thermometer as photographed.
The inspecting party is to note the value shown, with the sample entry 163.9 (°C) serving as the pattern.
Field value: 43 (°C)
